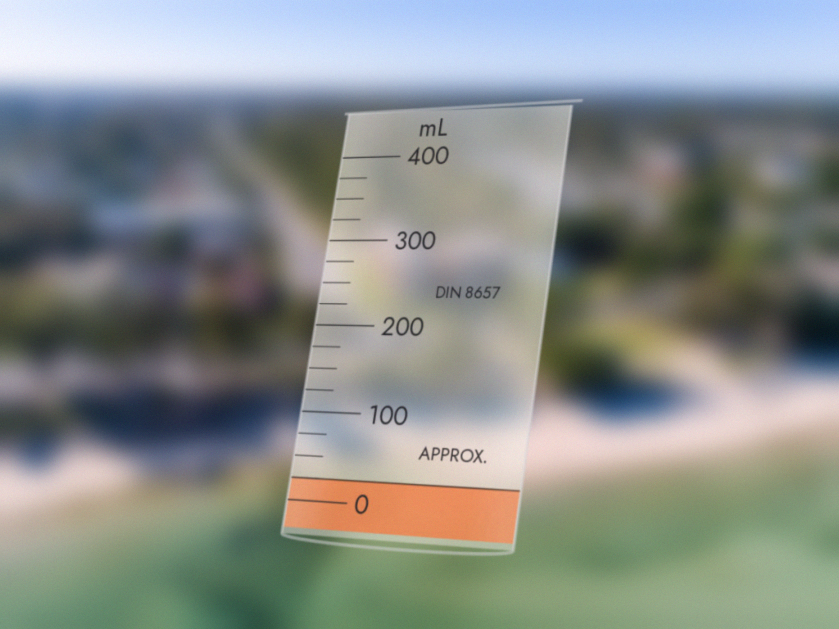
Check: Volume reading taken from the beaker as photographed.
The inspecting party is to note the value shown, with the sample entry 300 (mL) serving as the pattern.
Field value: 25 (mL)
